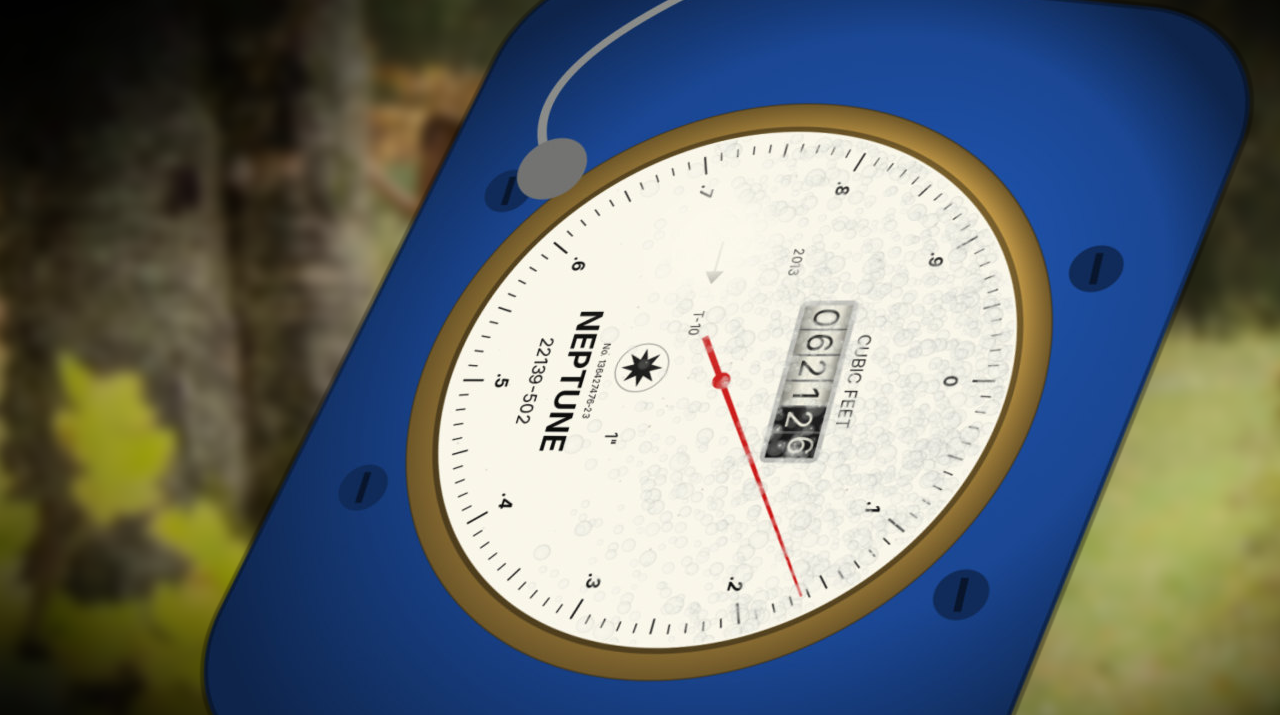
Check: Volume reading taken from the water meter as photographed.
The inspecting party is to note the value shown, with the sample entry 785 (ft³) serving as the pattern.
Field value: 62126.16 (ft³)
